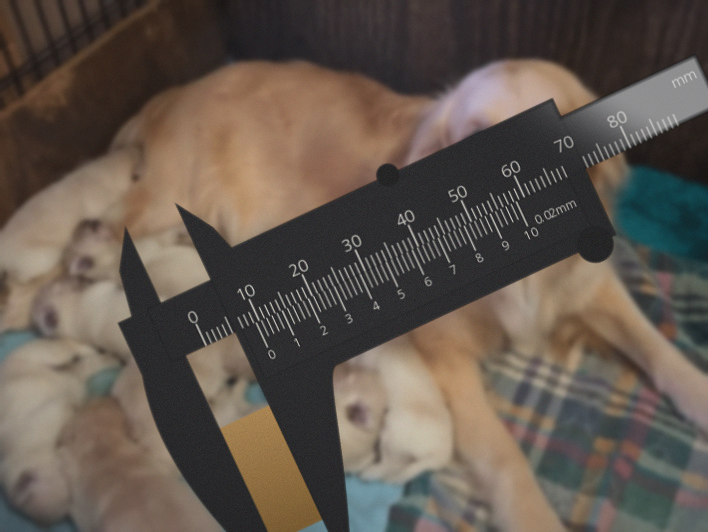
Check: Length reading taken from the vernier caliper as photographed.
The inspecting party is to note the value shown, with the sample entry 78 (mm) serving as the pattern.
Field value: 9.4 (mm)
